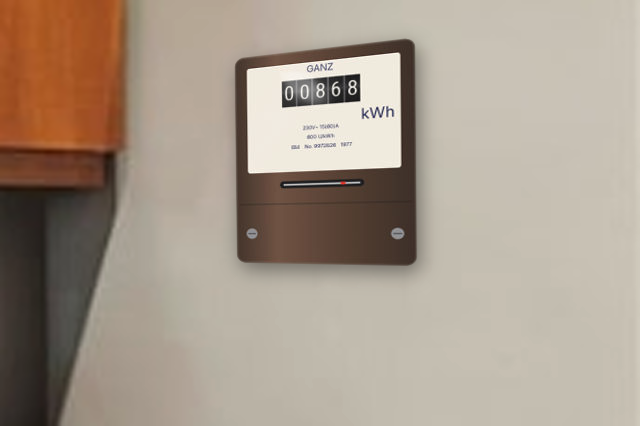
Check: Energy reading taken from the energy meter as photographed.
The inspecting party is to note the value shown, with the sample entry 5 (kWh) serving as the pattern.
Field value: 868 (kWh)
